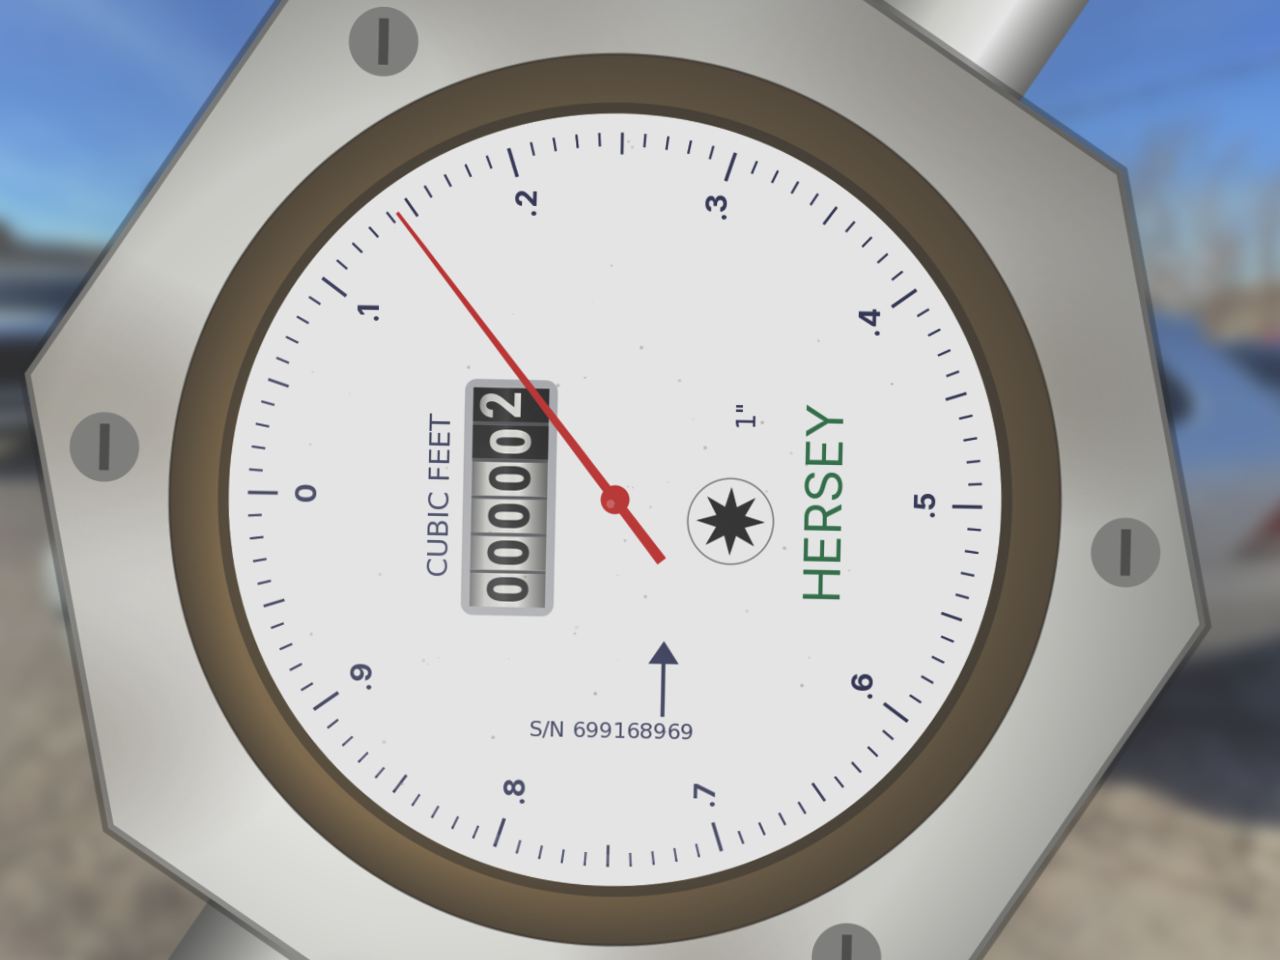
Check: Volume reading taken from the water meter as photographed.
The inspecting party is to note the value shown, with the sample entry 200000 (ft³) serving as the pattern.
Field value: 2.14 (ft³)
